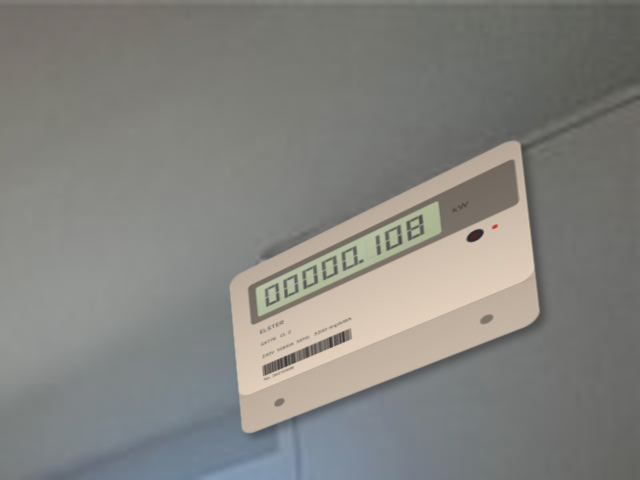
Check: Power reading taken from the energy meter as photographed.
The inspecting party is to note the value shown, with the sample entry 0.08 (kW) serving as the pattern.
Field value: 0.108 (kW)
